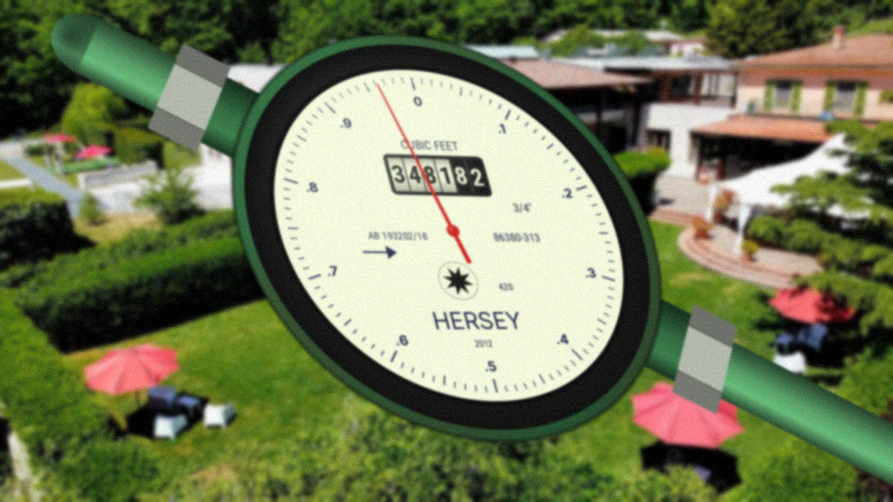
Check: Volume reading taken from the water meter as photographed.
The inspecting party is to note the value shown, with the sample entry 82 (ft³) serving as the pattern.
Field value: 348181.96 (ft³)
